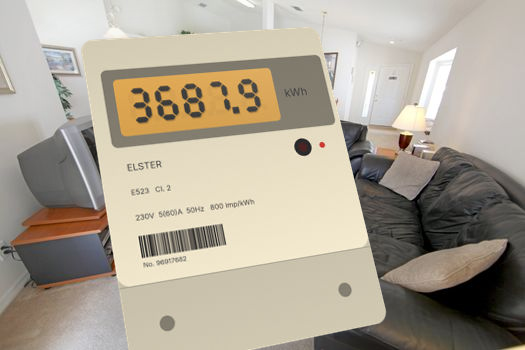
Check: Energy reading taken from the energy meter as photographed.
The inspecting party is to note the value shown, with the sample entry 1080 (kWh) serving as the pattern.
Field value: 3687.9 (kWh)
